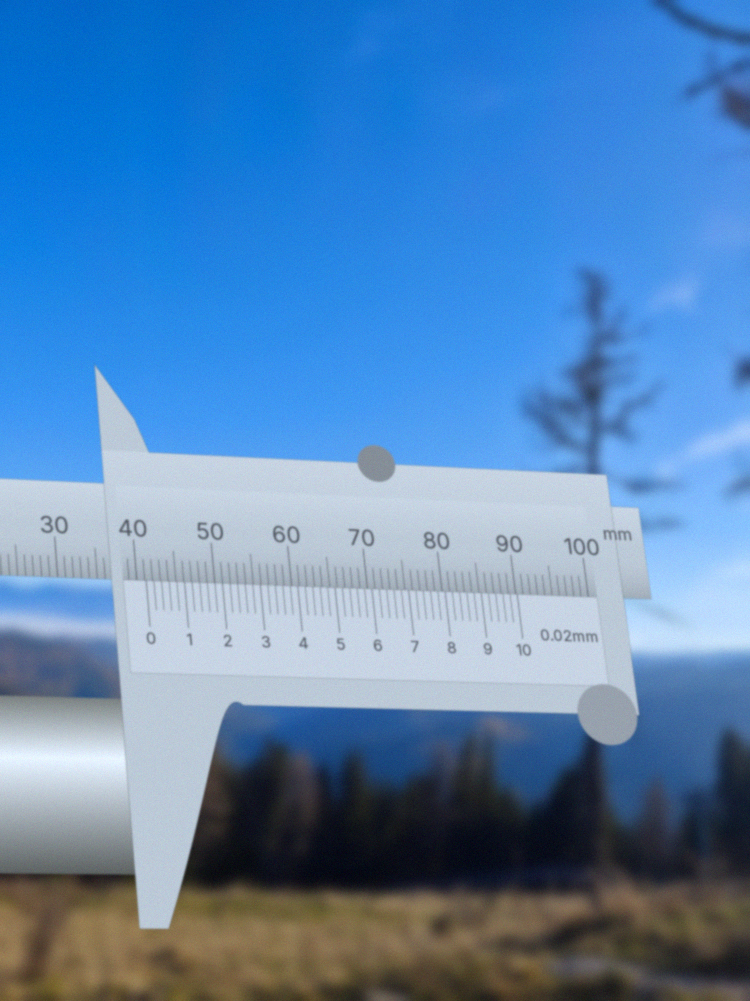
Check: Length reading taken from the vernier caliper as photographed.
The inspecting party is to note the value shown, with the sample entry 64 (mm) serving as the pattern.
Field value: 41.2 (mm)
